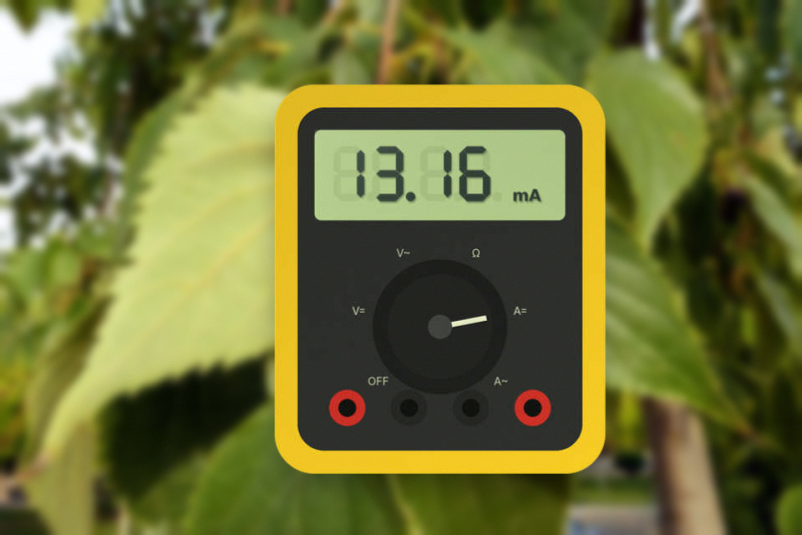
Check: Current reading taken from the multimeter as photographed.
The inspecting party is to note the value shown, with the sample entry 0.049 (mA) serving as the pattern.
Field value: 13.16 (mA)
